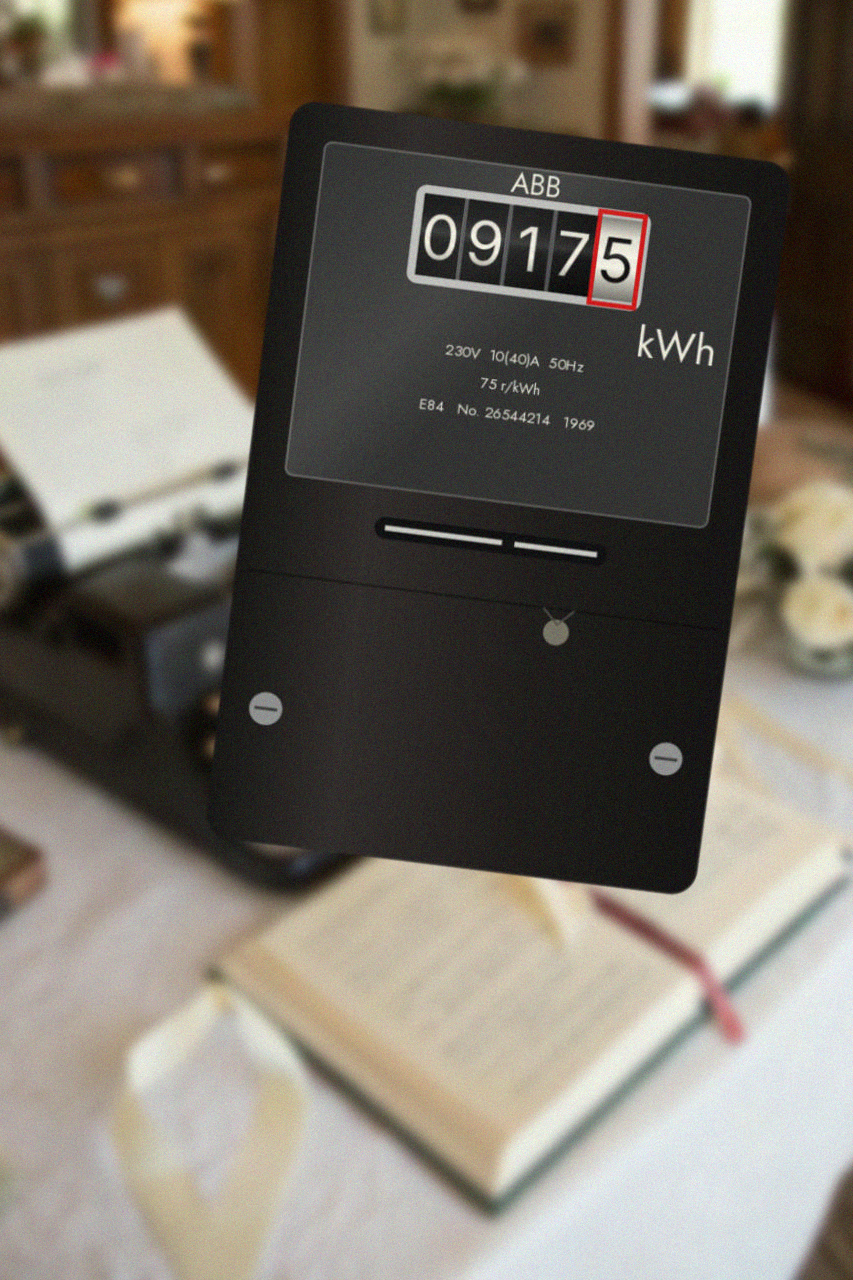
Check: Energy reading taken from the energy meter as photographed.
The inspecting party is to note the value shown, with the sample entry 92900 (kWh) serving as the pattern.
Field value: 917.5 (kWh)
